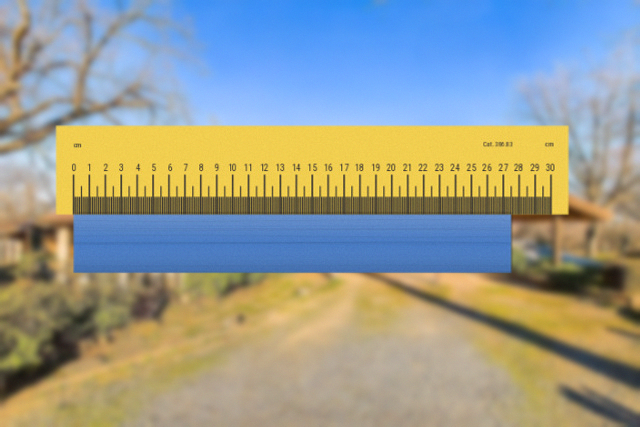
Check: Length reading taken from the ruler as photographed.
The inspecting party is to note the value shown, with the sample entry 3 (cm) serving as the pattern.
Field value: 27.5 (cm)
